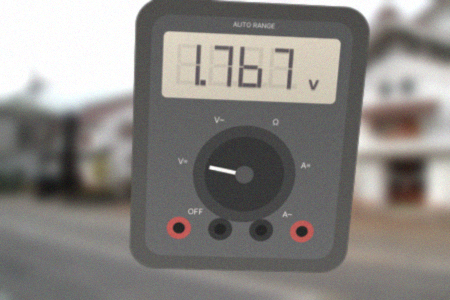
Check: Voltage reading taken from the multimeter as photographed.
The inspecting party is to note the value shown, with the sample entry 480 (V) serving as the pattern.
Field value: 1.767 (V)
